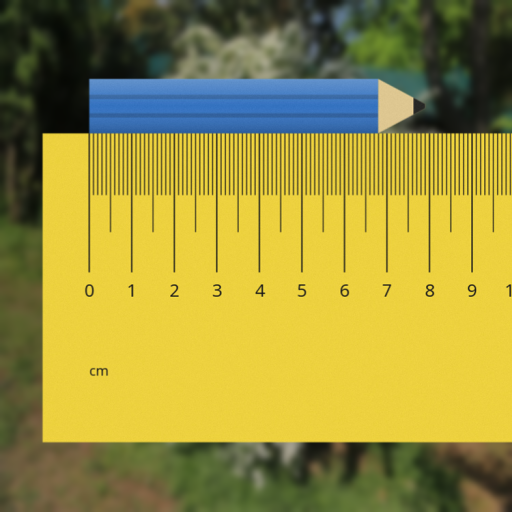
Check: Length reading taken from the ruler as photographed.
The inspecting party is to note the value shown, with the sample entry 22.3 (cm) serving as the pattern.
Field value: 7.9 (cm)
